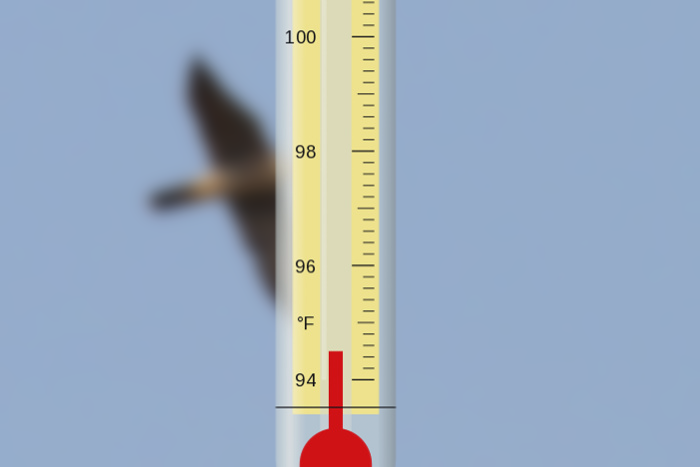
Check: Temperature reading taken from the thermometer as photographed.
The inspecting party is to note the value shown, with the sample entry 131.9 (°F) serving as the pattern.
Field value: 94.5 (°F)
